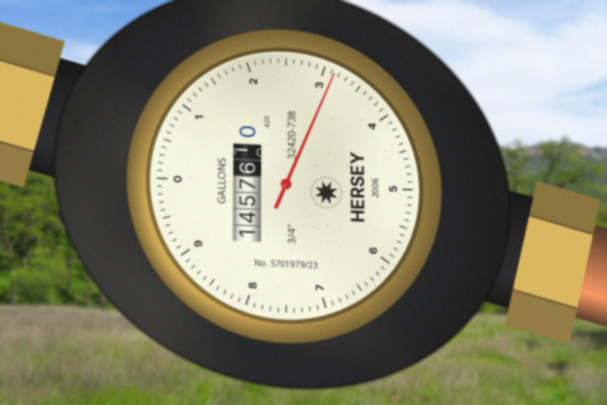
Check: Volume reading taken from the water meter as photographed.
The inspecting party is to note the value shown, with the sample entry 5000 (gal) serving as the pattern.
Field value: 1457613.1 (gal)
